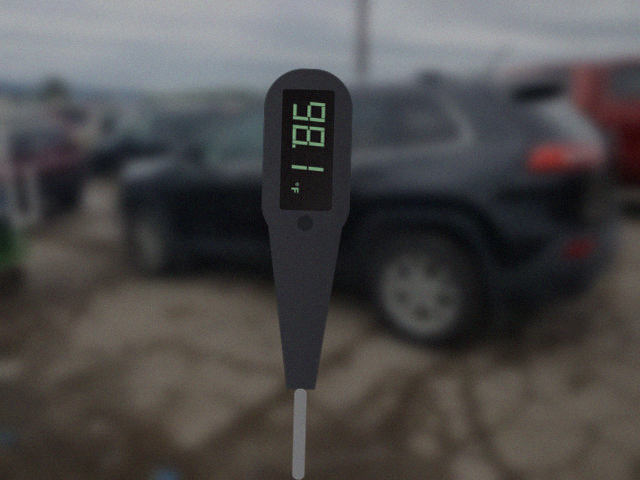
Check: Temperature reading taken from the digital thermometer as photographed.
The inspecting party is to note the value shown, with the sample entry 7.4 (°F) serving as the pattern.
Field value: 98.1 (°F)
